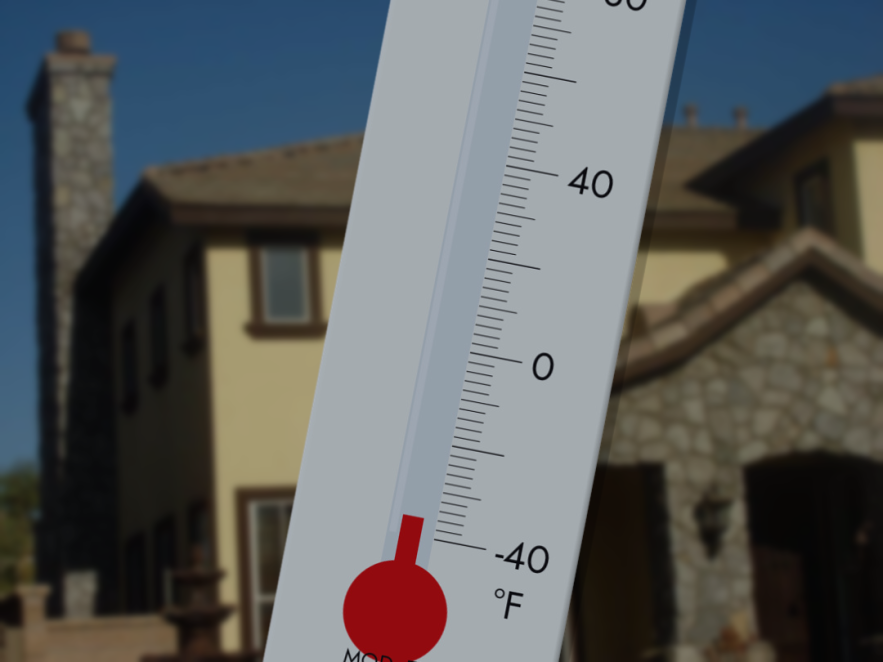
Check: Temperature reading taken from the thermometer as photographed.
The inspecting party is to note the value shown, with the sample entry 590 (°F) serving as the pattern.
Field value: -36 (°F)
